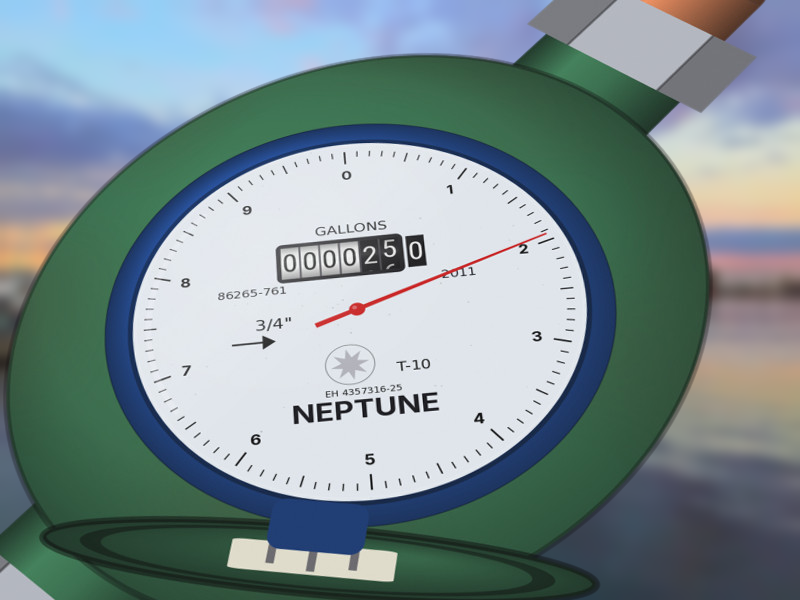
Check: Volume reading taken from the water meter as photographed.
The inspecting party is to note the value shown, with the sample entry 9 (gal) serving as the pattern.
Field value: 251.9 (gal)
